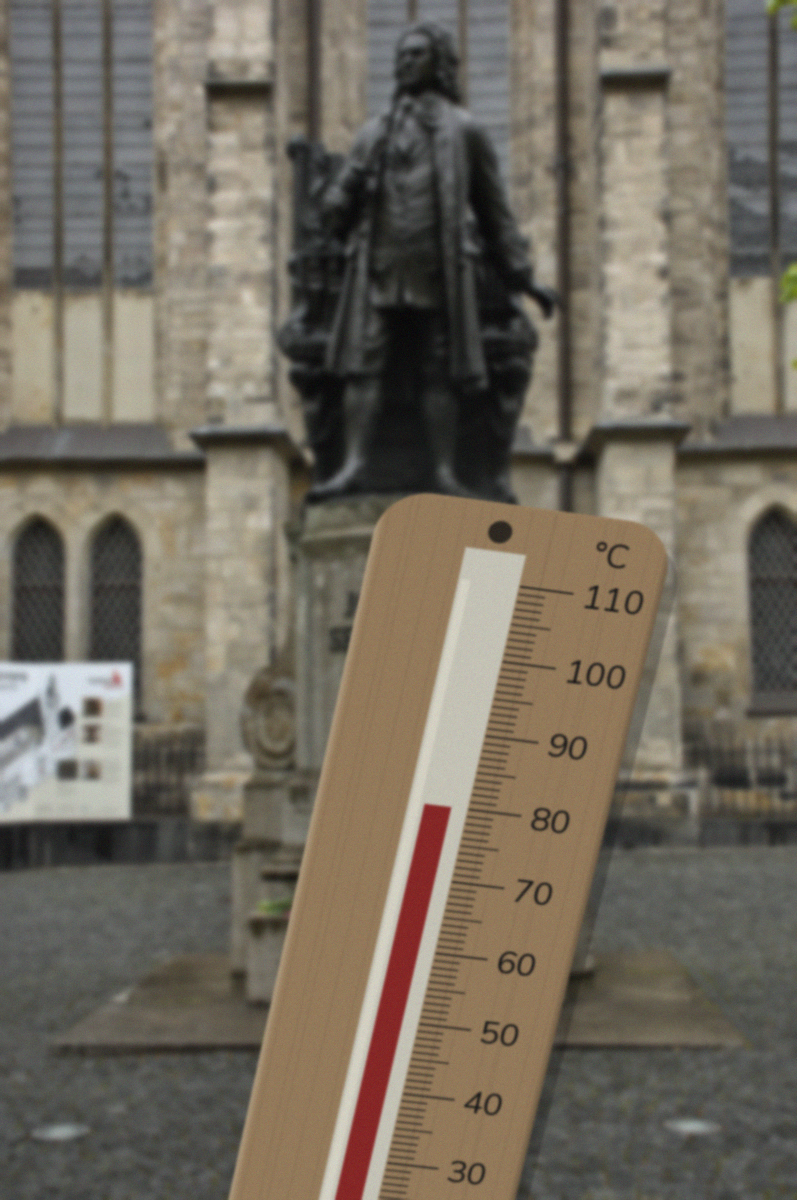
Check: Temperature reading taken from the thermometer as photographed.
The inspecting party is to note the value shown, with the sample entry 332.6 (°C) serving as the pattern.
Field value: 80 (°C)
